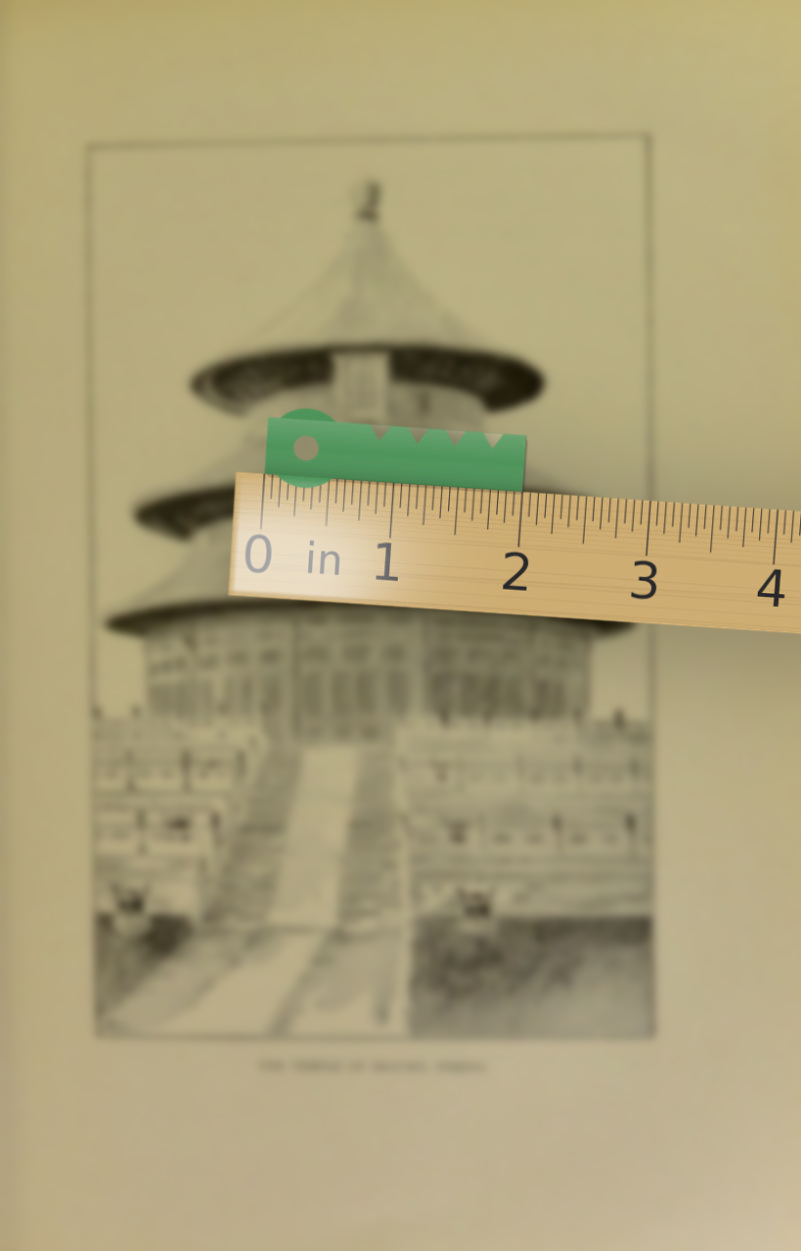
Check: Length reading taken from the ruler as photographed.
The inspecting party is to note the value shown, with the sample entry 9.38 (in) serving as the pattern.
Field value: 2 (in)
